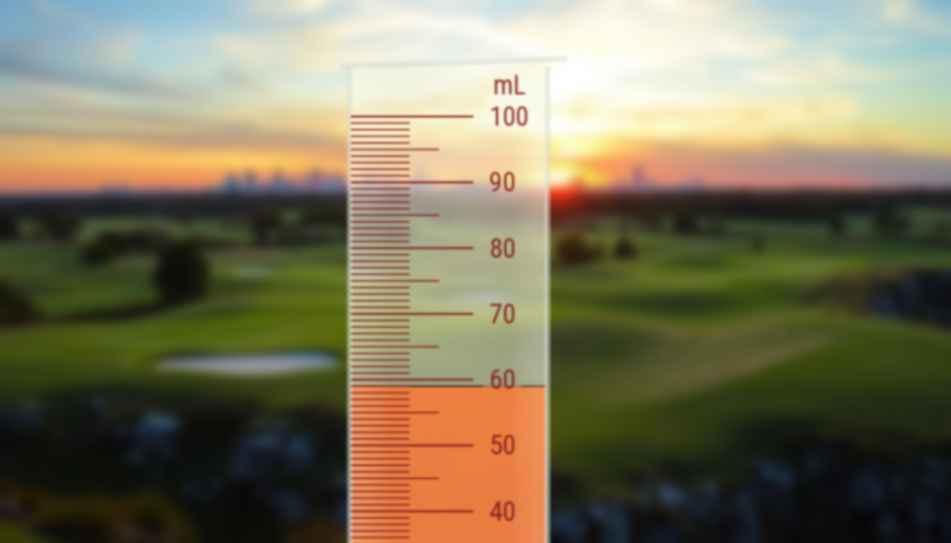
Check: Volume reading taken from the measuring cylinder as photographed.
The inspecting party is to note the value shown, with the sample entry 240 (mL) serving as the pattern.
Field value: 59 (mL)
